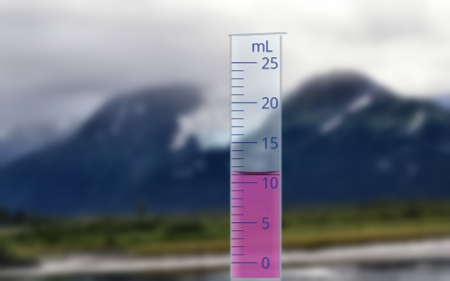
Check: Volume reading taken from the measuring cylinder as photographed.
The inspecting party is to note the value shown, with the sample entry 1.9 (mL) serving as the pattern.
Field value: 11 (mL)
